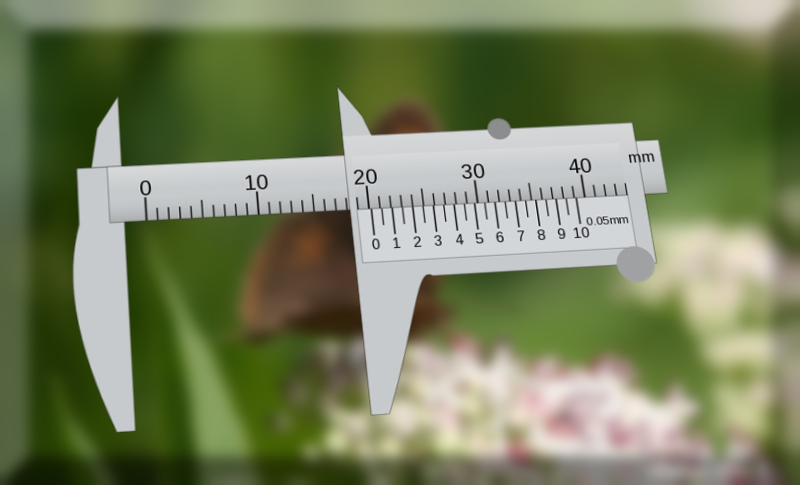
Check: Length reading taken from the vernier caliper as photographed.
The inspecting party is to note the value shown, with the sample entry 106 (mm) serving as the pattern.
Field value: 20.2 (mm)
